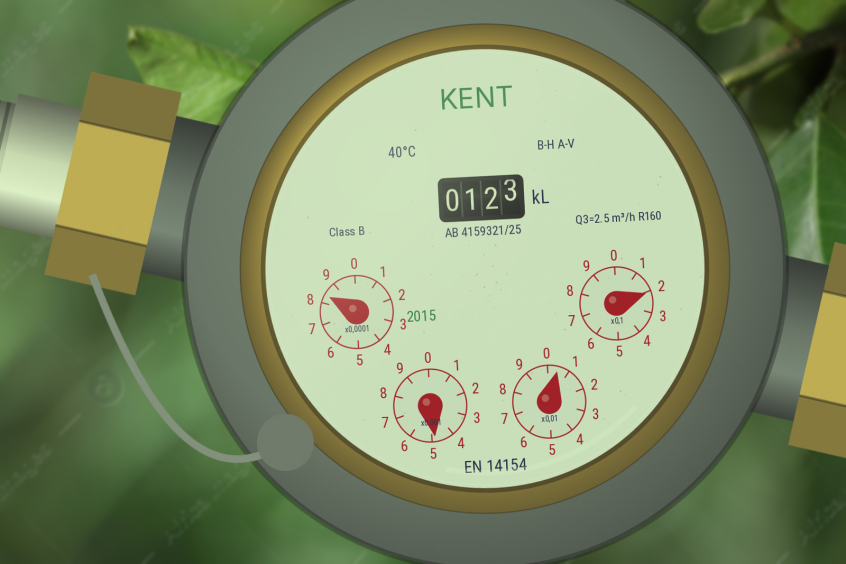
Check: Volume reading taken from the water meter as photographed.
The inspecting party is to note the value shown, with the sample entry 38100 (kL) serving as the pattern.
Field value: 123.2048 (kL)
